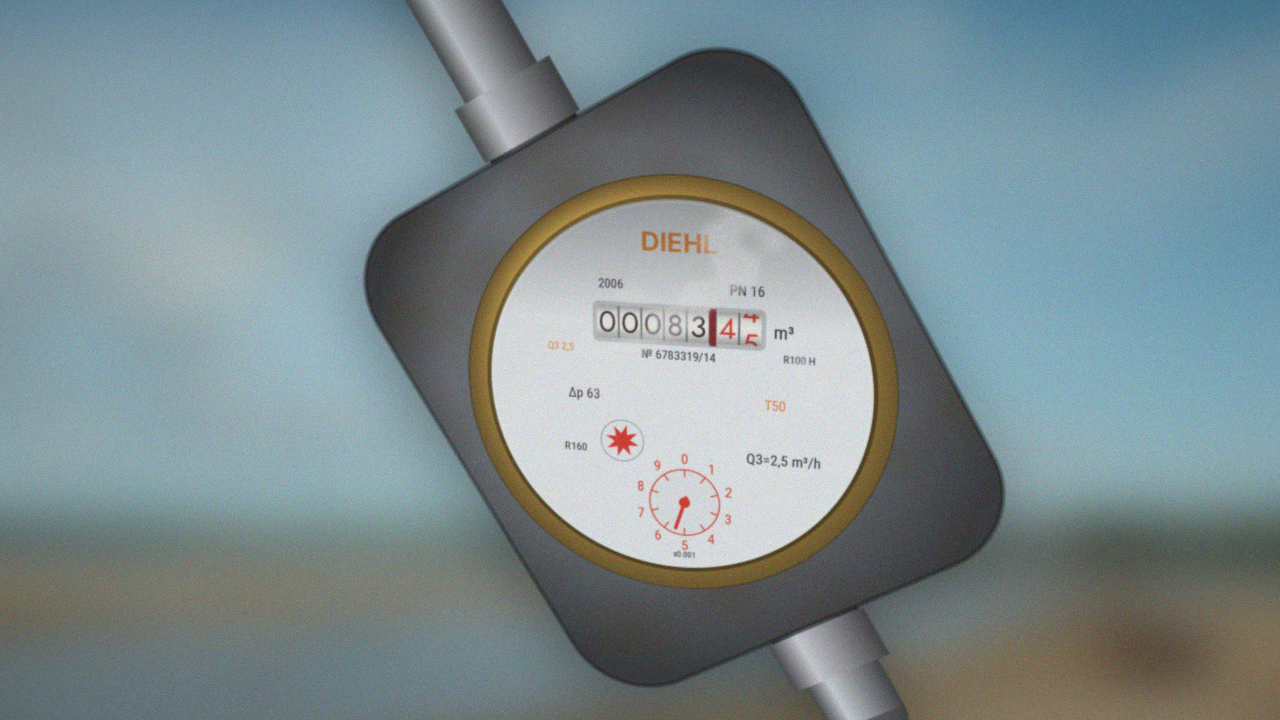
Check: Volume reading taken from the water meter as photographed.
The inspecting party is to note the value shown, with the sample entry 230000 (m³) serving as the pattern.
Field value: 83.445 (m³)
